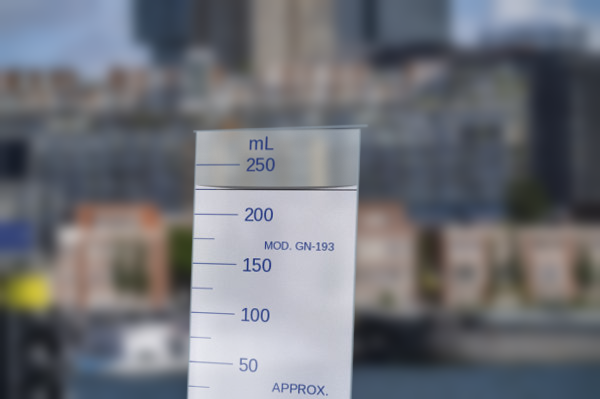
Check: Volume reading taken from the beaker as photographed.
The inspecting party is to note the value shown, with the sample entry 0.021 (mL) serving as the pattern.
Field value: 225 (mL)
